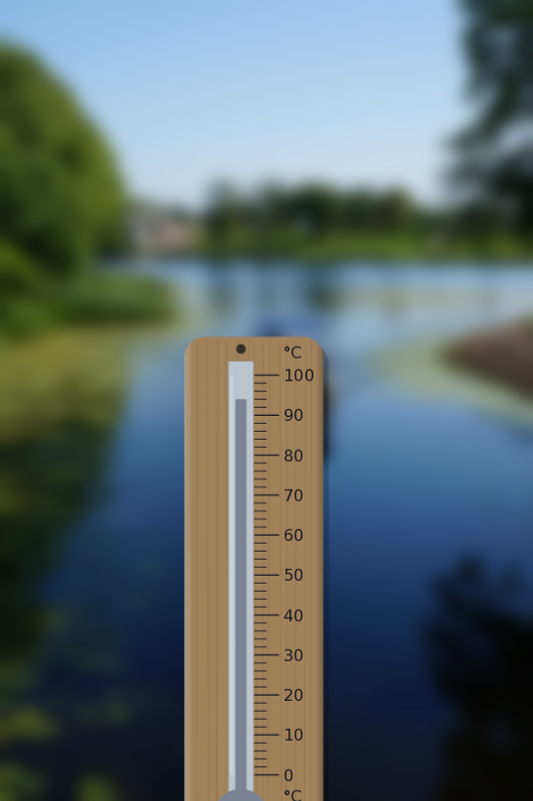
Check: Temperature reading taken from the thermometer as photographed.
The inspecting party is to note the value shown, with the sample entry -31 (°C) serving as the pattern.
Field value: 94 (°C)
